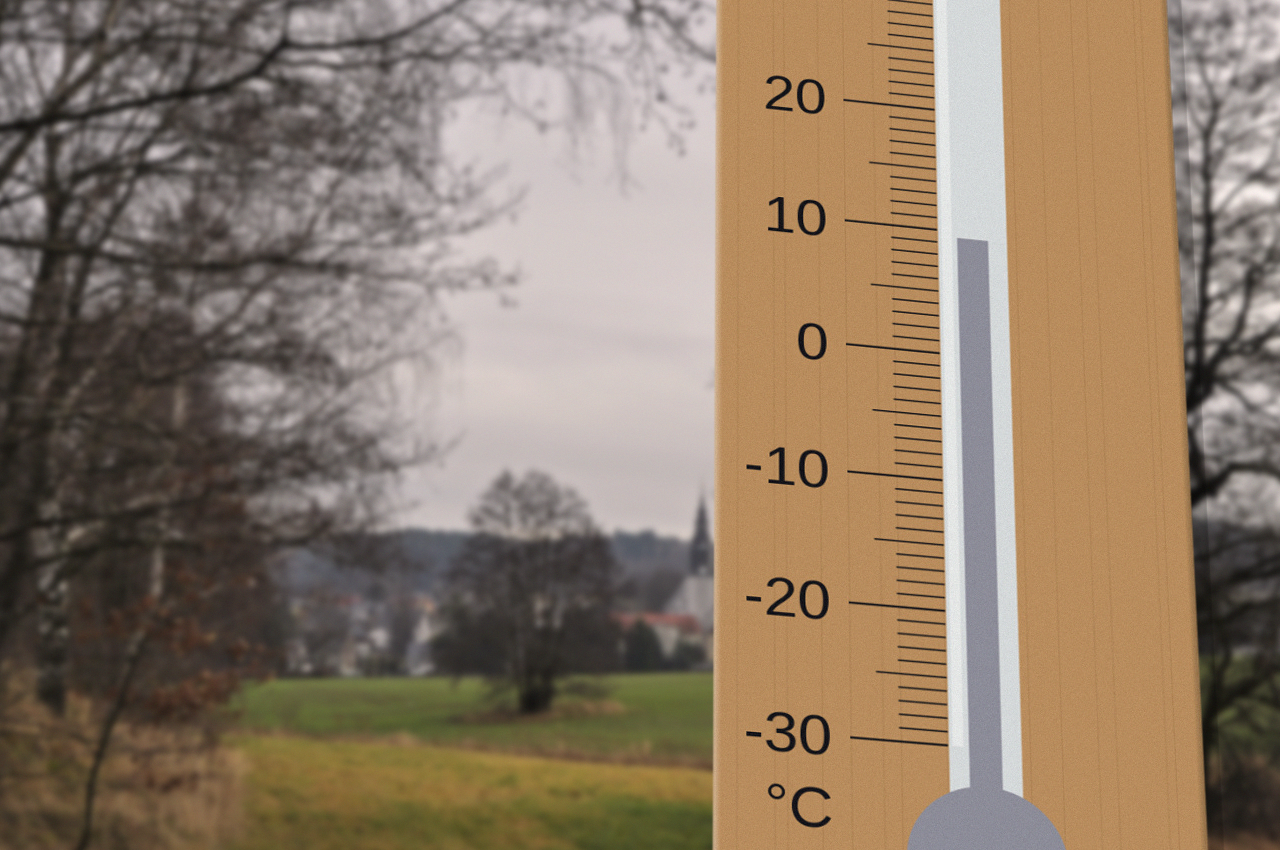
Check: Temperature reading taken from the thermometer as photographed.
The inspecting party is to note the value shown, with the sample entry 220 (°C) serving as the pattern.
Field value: 9.5 (°C)
